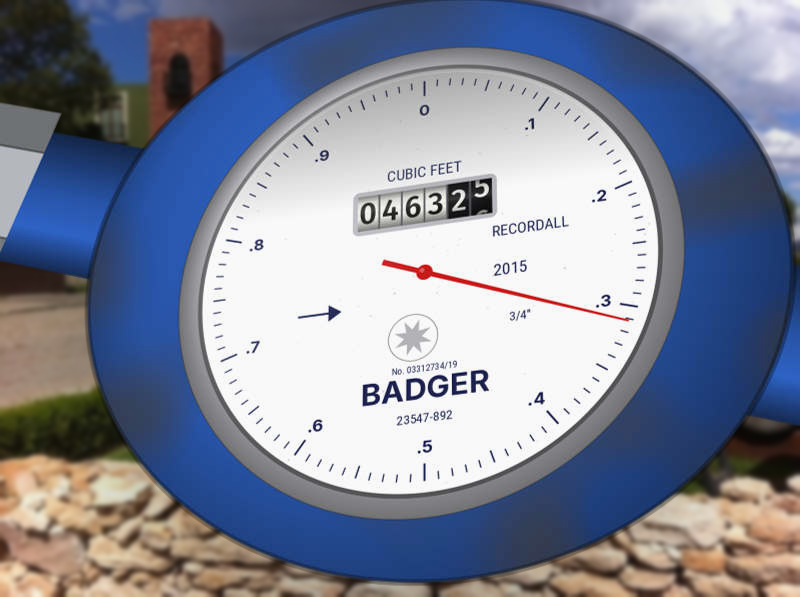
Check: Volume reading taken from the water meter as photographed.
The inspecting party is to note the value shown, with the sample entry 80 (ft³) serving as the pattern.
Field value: 46325.31 (ft³)
